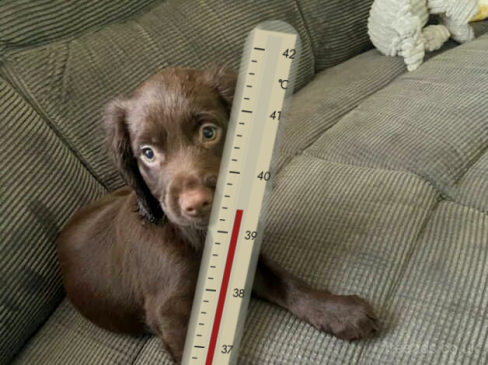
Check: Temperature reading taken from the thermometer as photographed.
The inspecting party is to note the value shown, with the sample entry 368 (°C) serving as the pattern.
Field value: 39.4 (°C)
